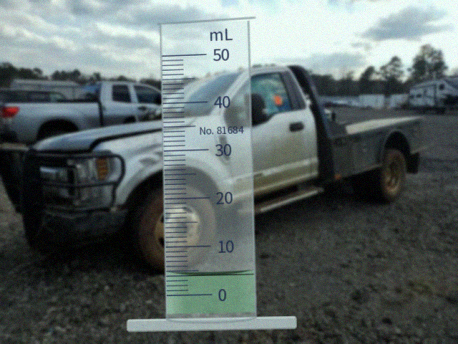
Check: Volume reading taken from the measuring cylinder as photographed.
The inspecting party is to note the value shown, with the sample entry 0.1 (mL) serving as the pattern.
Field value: 4 (mL)
